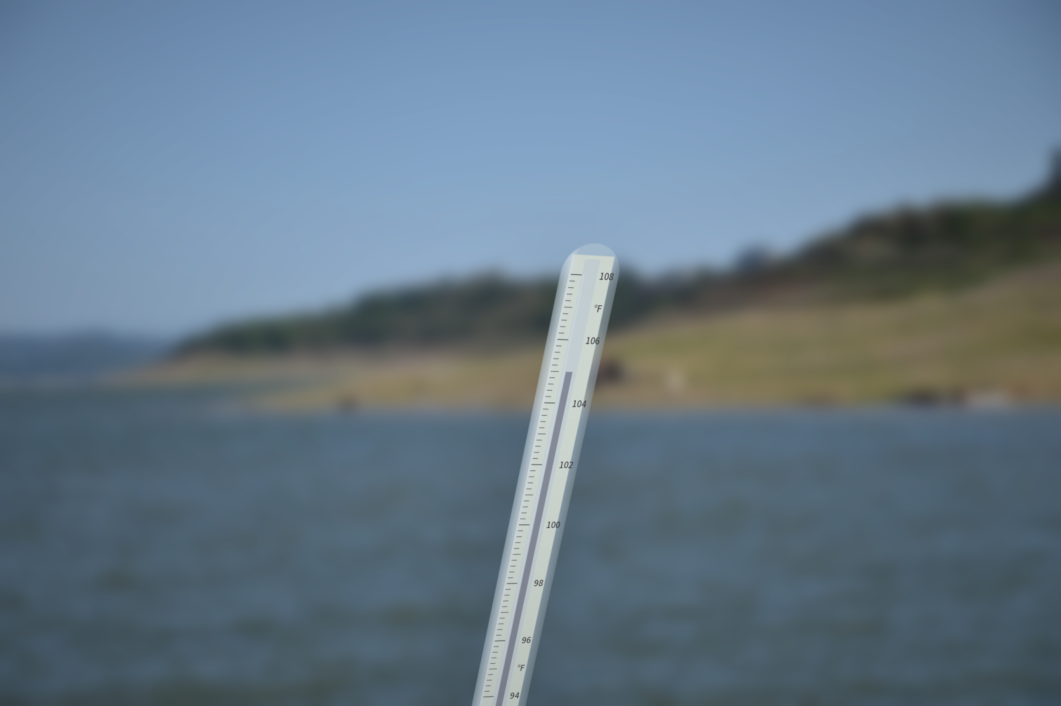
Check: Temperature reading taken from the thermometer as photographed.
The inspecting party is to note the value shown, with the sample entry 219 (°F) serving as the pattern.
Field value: 105 (°F)
